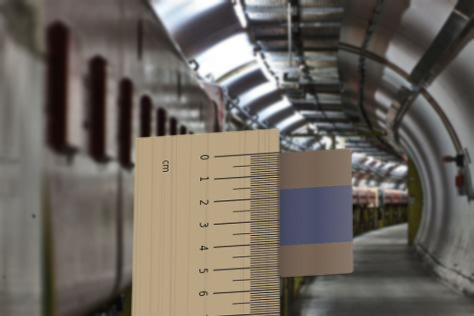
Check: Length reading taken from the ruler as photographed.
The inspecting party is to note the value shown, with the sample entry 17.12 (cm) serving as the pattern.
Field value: 5.5 (cm)
